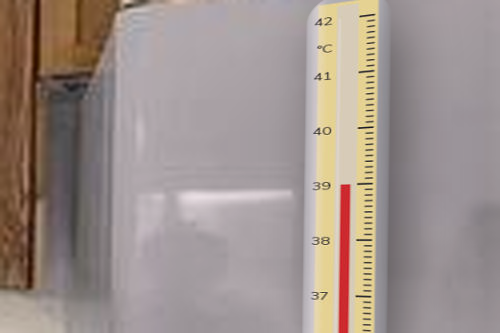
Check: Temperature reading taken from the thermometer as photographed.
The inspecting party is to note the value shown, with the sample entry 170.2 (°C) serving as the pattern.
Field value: 39 (°C)
